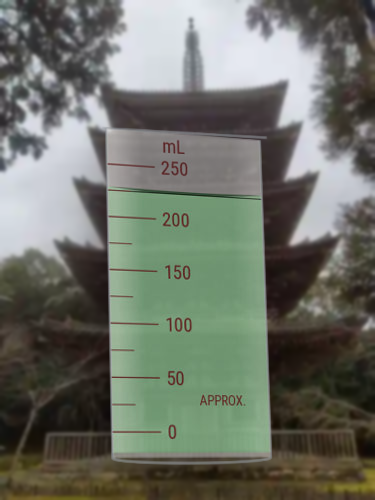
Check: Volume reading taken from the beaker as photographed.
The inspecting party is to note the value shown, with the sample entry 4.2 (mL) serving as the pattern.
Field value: 225 (mL)
